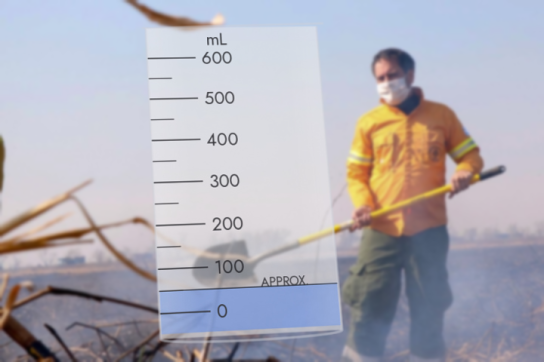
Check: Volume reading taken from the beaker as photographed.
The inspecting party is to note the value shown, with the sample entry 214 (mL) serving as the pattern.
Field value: 50 (mL)
